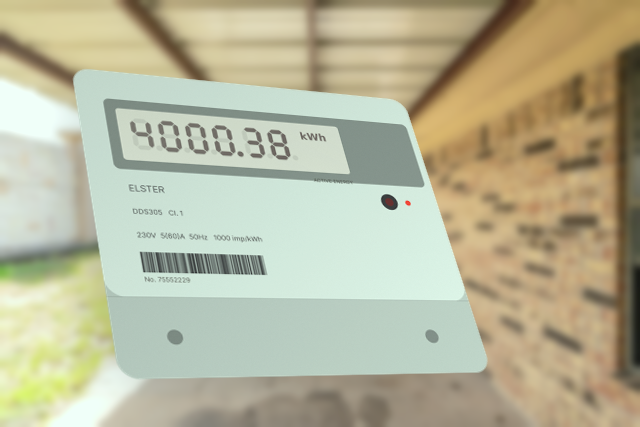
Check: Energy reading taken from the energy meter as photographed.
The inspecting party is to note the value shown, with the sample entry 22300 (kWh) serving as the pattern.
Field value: 4000.38 (kWh)
